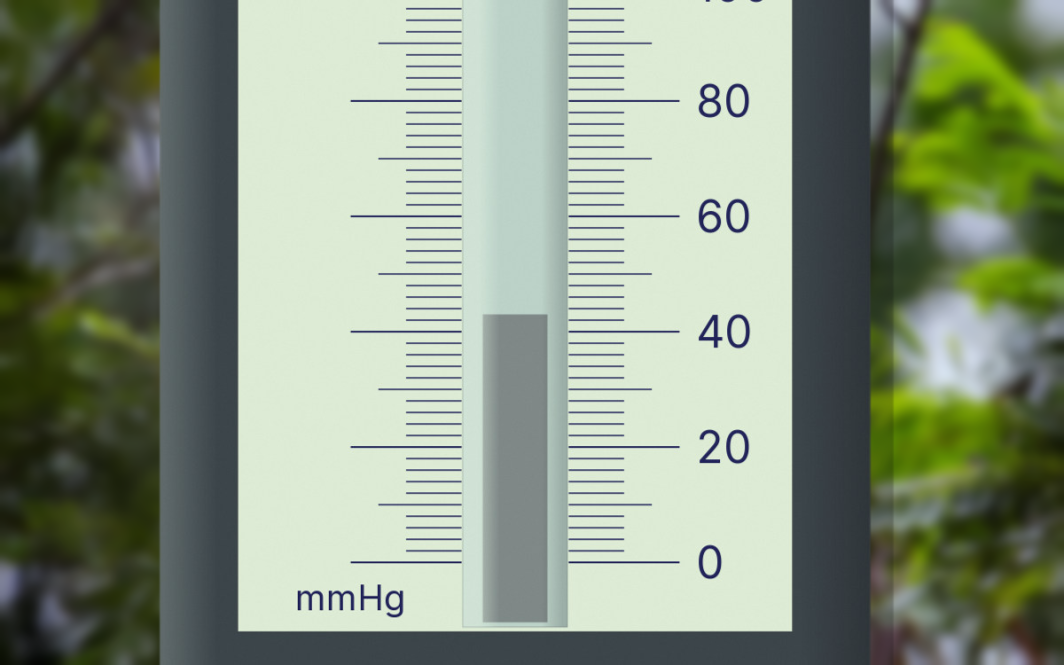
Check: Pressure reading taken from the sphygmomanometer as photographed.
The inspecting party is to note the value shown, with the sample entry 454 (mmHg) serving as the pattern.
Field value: 43 (mmHg)
